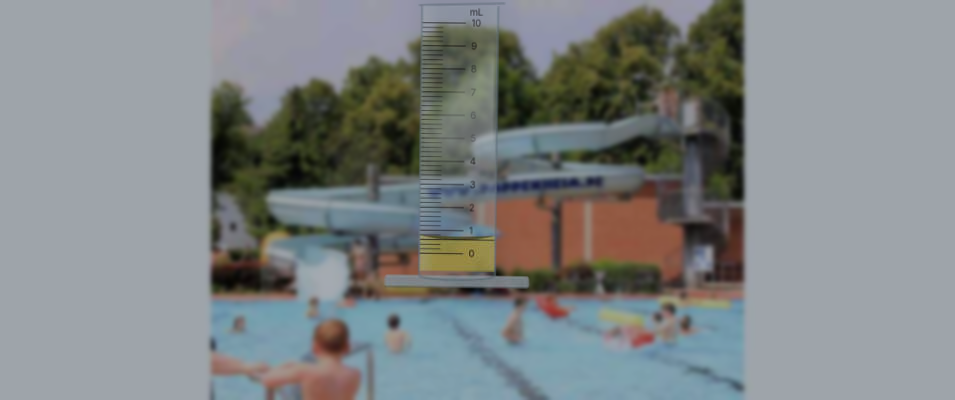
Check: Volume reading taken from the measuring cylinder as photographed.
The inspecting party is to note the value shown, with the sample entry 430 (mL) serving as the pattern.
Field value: 0.6 (mL)
